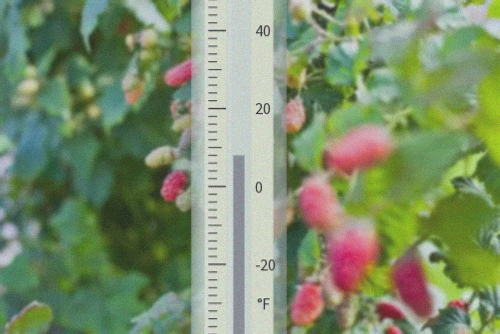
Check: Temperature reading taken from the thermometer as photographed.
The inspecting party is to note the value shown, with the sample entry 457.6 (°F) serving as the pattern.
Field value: 8 (°F)
